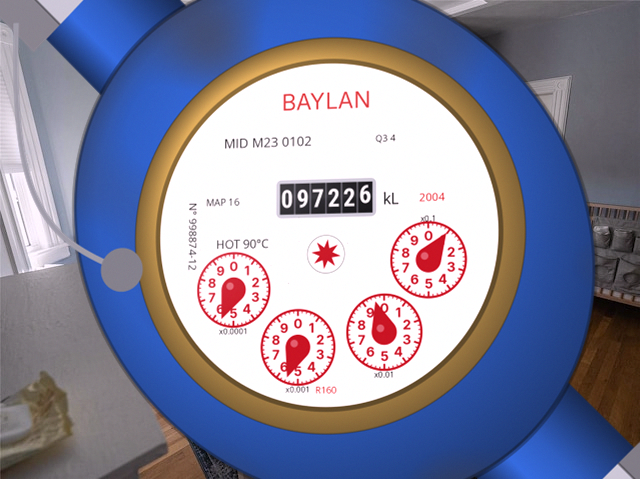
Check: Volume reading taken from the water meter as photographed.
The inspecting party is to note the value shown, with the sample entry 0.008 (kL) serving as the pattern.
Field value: 97226.0955 (kL)
